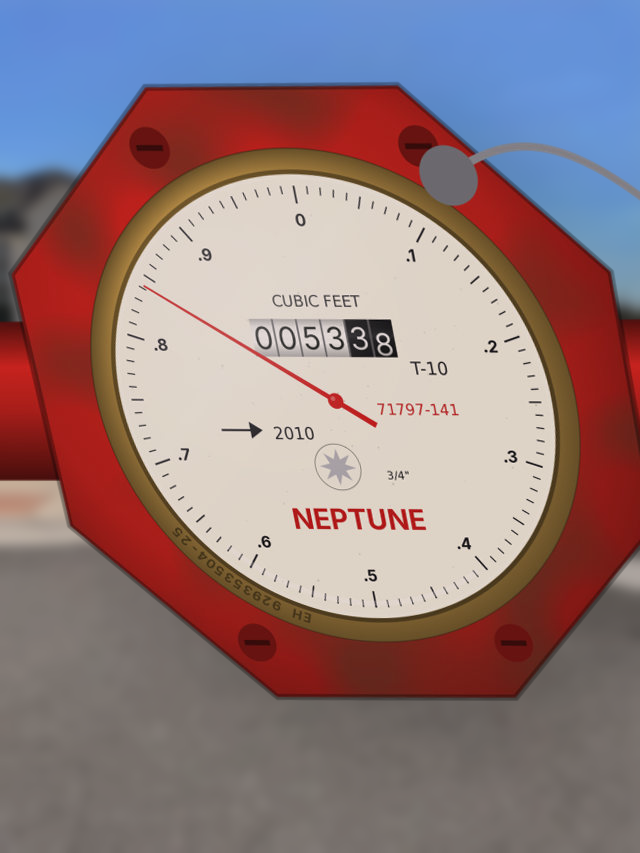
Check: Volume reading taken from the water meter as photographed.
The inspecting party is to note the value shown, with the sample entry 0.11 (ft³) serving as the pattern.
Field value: 5337.84 (ft³)
